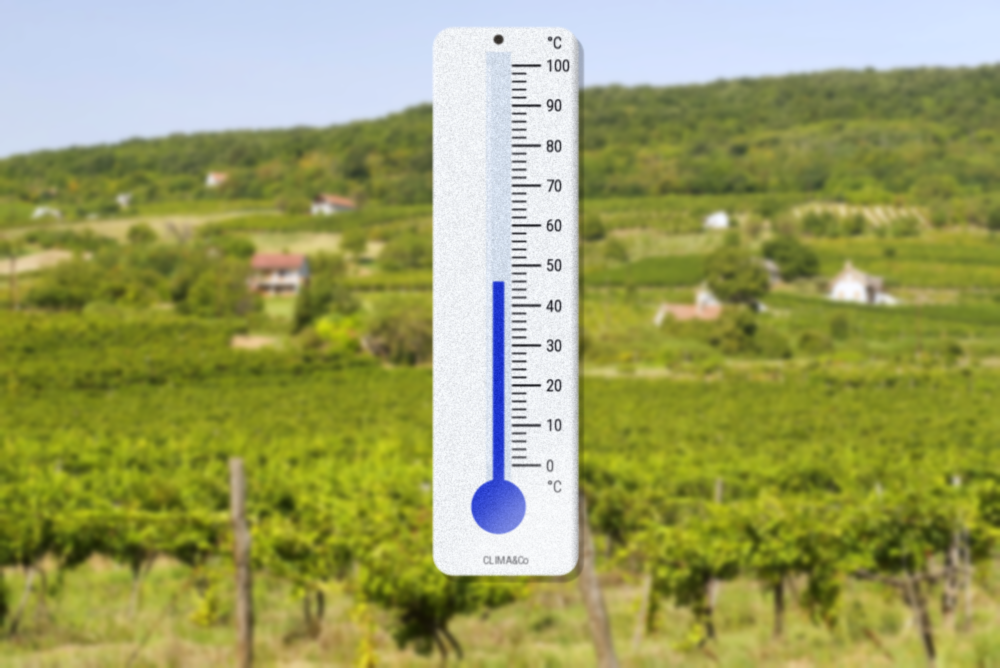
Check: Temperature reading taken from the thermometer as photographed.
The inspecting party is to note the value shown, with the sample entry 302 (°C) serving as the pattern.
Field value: 46 (°C)
